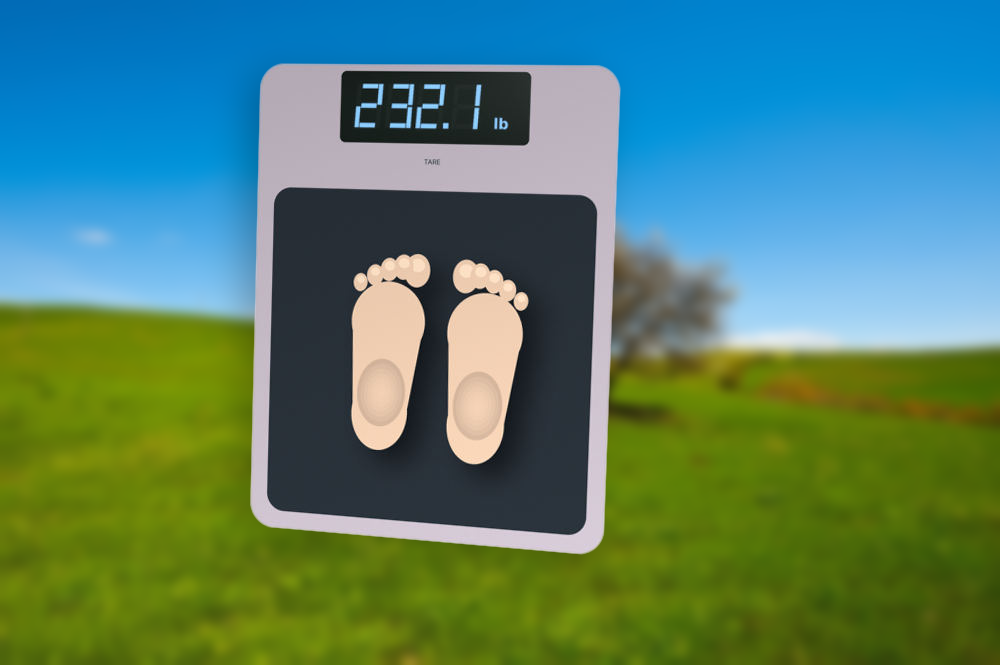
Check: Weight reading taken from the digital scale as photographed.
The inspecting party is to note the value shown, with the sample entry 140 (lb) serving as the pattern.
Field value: 232.1 (lb)
